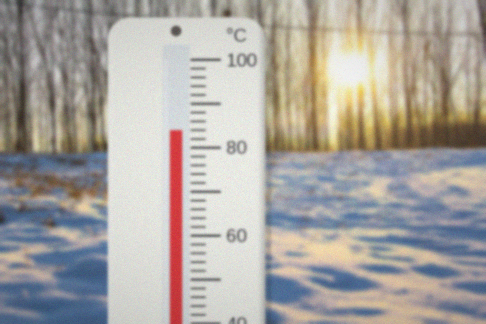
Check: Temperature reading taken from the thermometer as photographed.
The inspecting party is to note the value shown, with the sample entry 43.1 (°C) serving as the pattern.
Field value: 84 (°C)
